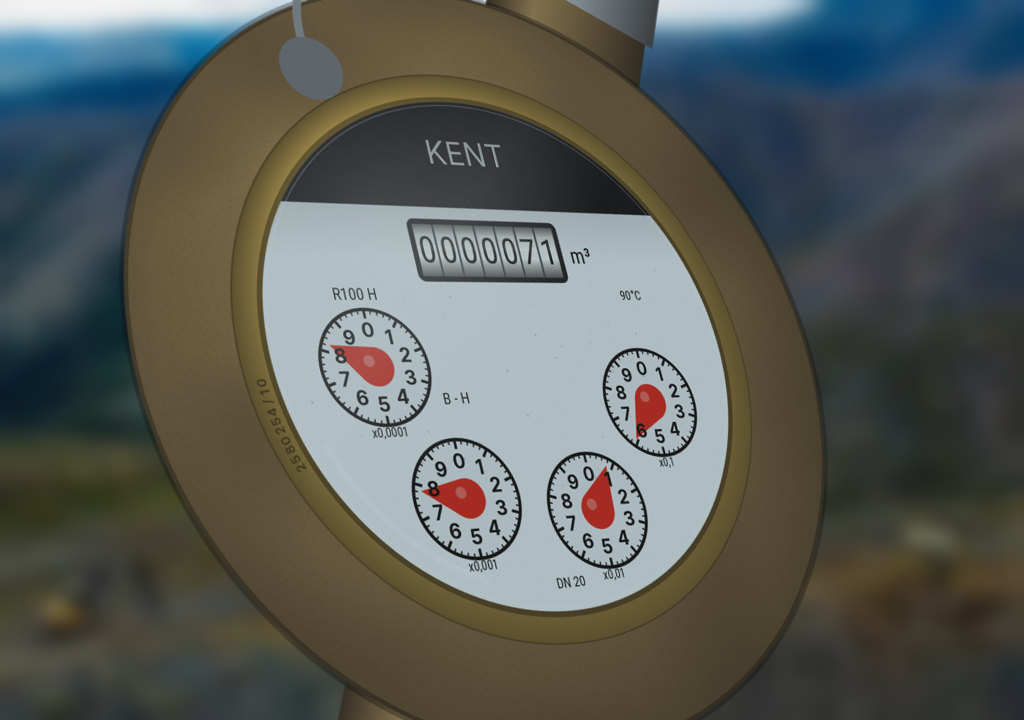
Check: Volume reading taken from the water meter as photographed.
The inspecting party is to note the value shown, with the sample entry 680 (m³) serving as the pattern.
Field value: 71.6078 (m³)
